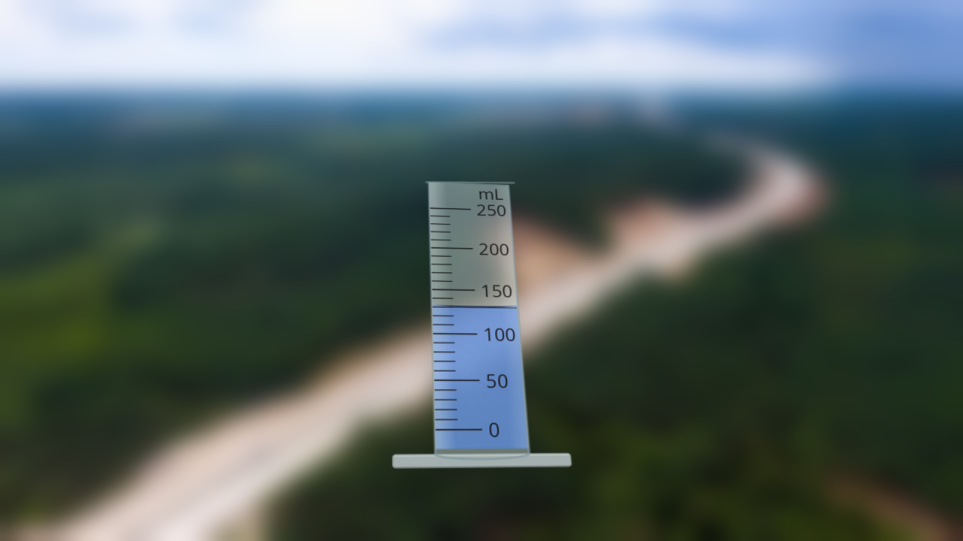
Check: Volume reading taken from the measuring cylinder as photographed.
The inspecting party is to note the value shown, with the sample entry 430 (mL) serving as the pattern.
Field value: 130 (mL)
